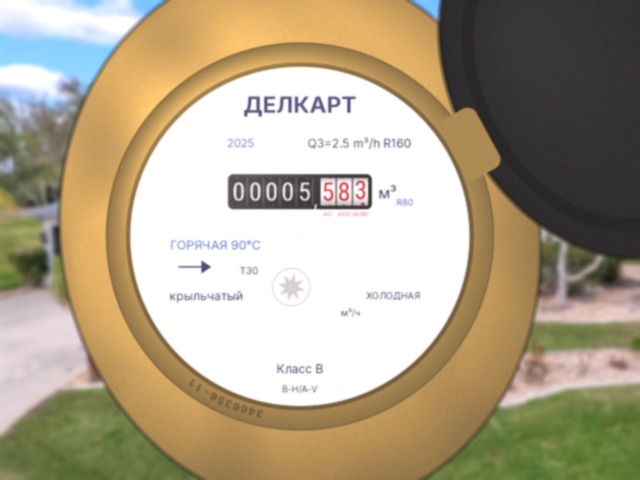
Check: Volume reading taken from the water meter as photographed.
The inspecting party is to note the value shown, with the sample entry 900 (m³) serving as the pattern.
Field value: 5.583 (m³)
